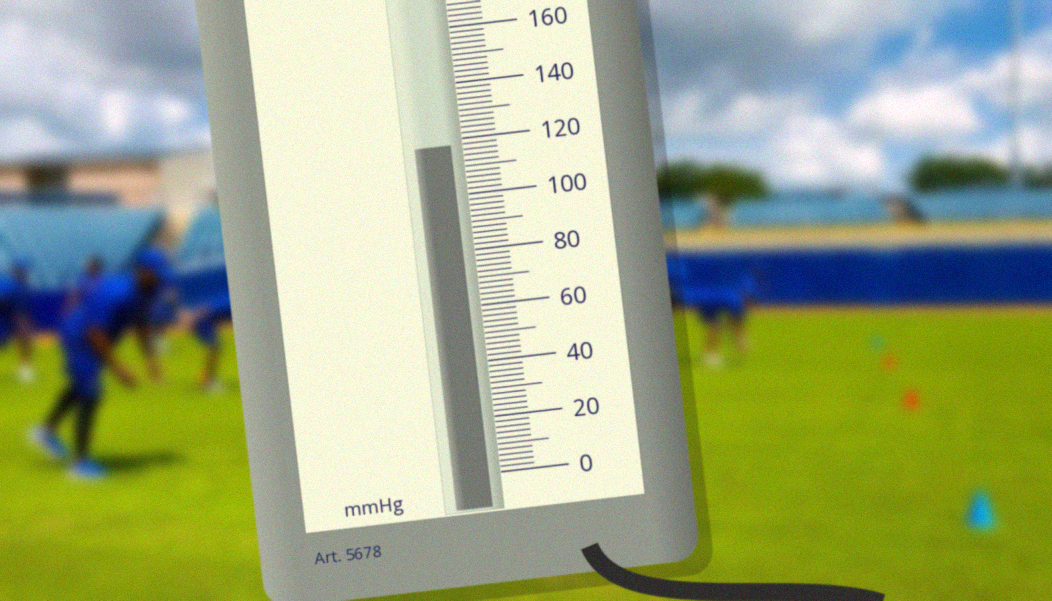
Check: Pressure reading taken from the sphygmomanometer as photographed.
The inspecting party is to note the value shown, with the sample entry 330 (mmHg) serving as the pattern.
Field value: 118 (mmHg)
